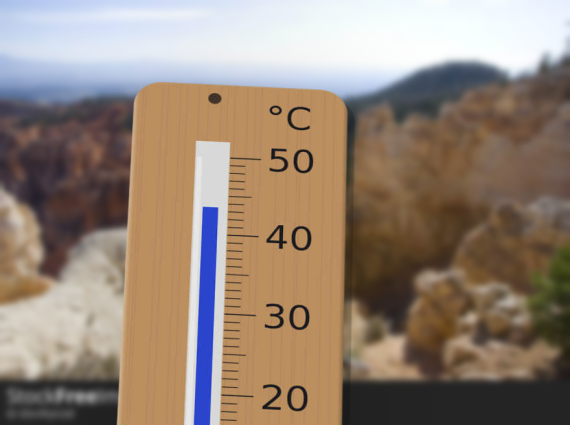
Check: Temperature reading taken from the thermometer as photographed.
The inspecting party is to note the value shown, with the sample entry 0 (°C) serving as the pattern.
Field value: 43.5 (°C)
